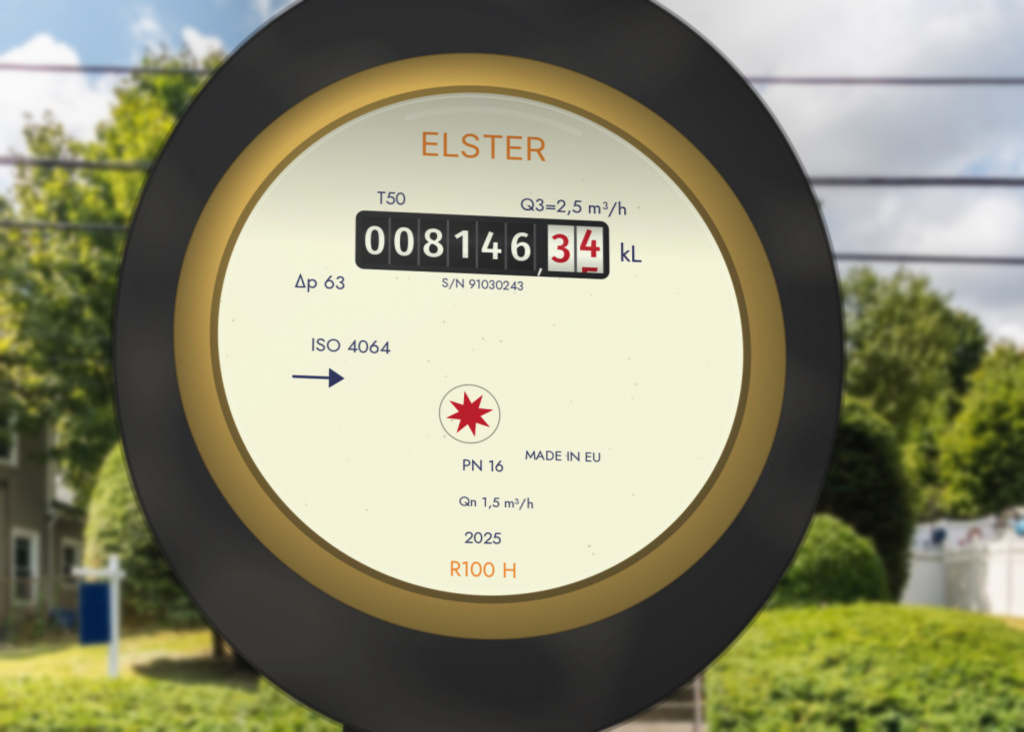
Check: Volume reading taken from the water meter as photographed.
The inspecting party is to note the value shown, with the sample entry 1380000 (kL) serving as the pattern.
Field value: 8146.34 (kL)
